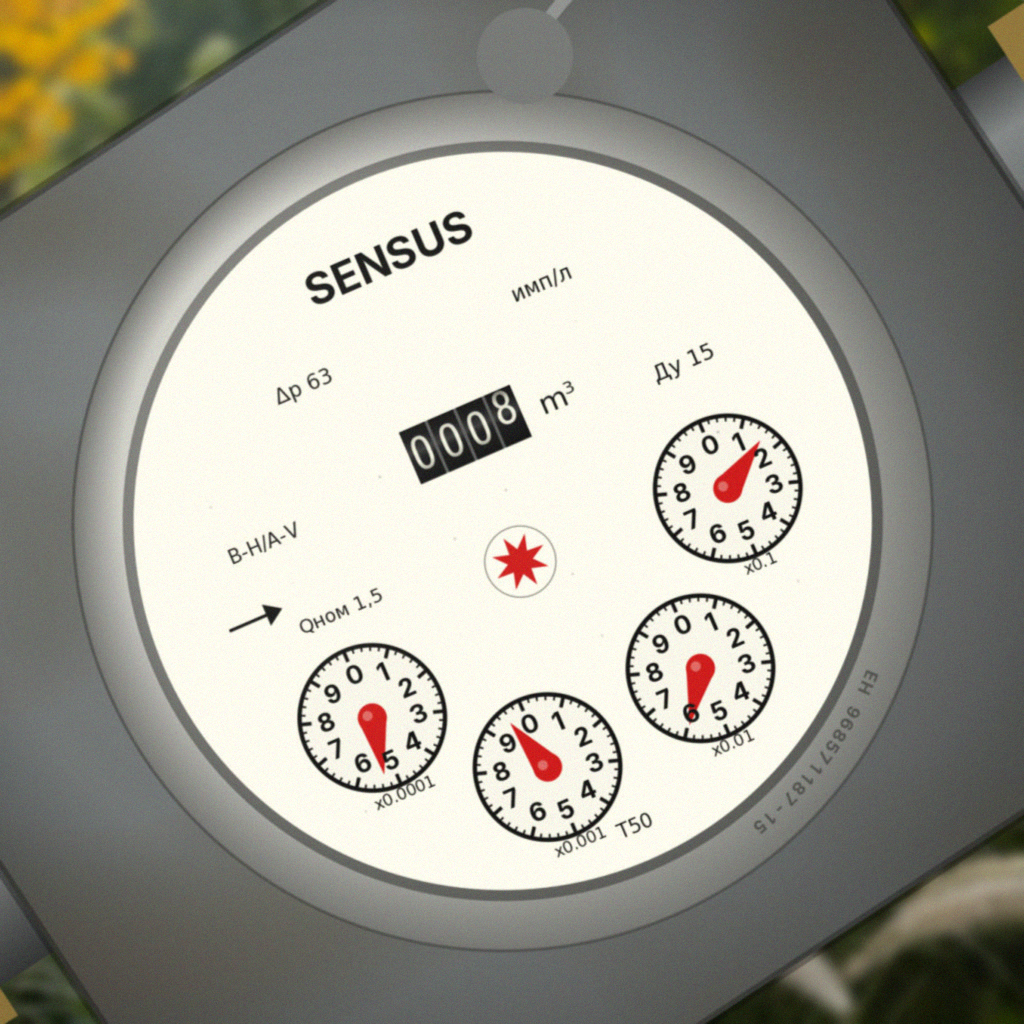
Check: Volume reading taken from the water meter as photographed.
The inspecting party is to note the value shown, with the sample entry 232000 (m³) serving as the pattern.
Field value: 8.1595 (m³)
